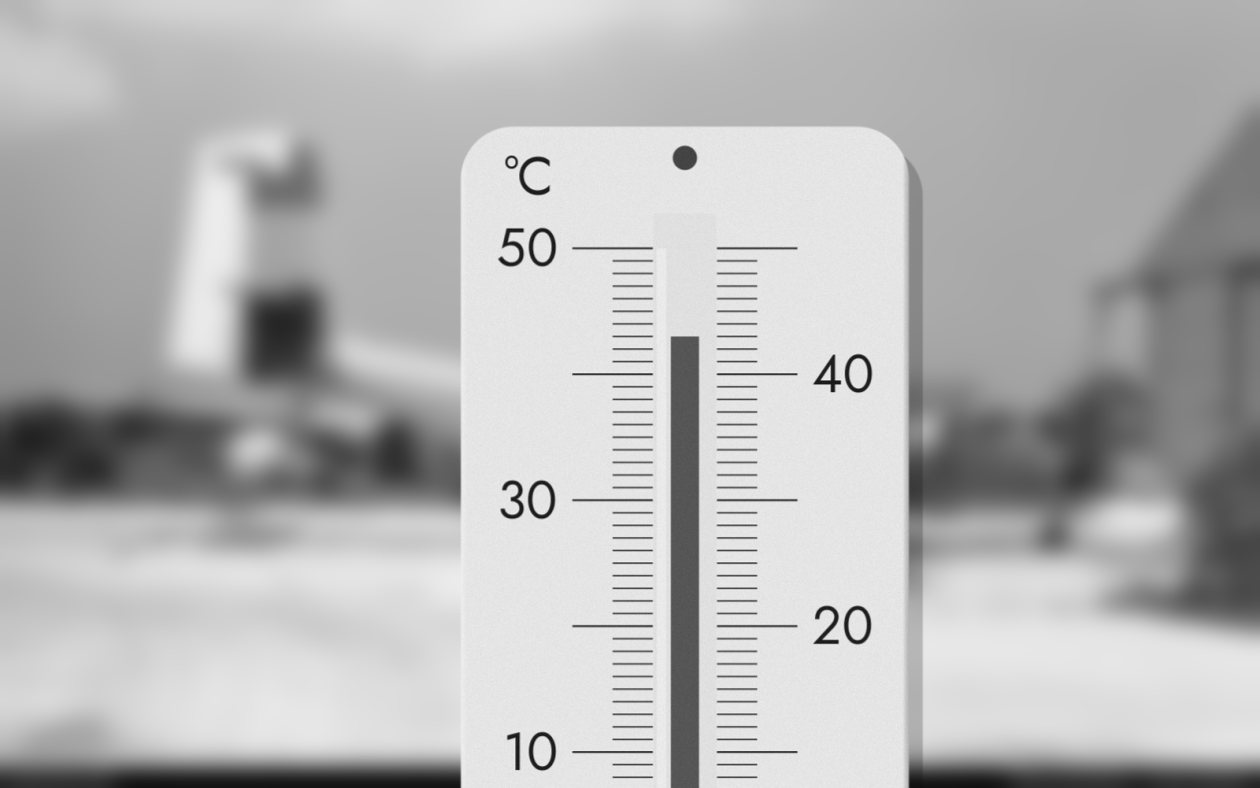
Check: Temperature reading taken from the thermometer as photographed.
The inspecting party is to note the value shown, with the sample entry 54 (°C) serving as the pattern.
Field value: 43 (°C)
